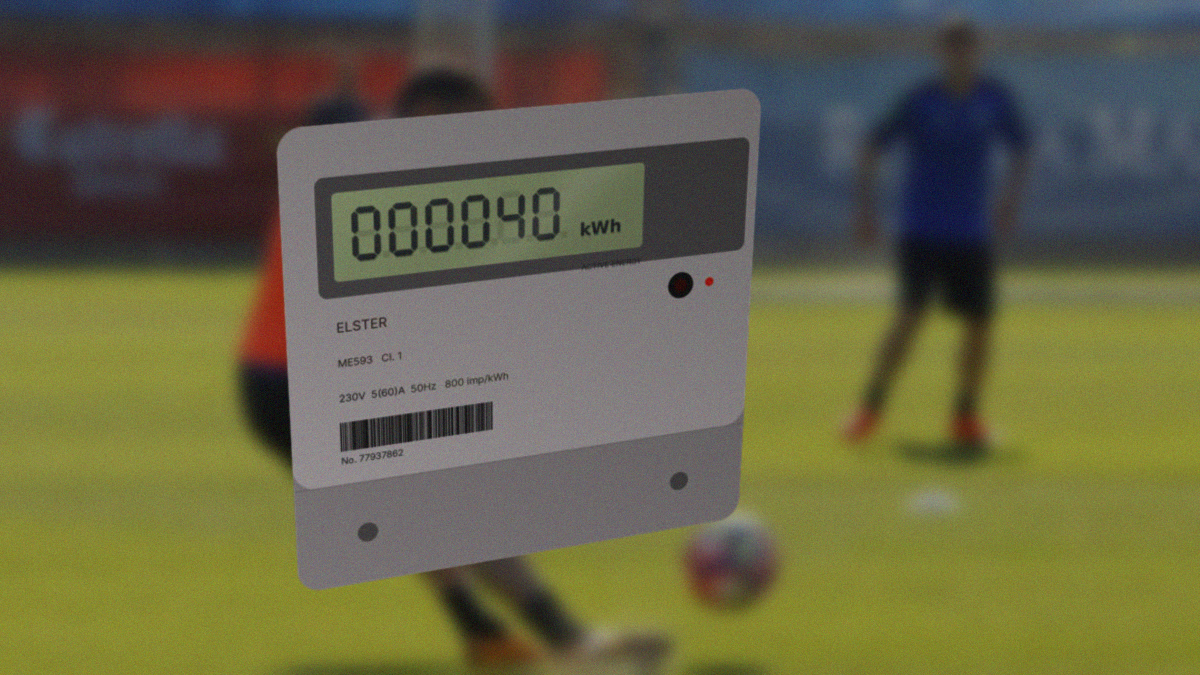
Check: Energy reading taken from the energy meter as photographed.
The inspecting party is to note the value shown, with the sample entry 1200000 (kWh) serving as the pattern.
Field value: 40 (kWh)
